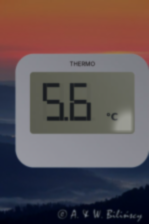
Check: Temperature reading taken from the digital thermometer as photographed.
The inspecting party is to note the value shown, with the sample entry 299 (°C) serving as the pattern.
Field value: 5.6 (°C)
